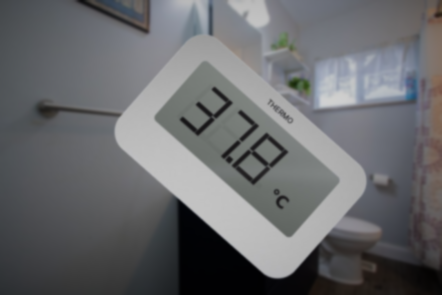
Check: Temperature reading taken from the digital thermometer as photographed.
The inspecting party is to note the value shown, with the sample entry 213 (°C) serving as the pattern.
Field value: 37.8 (°C)
